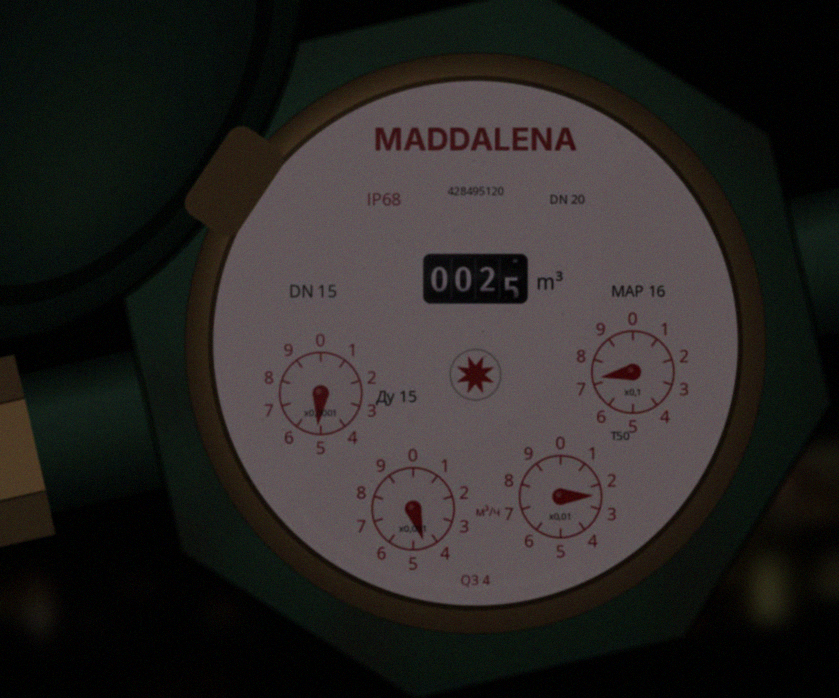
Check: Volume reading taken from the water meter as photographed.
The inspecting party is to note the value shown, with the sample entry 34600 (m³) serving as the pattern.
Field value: 24.7245 (m³)
